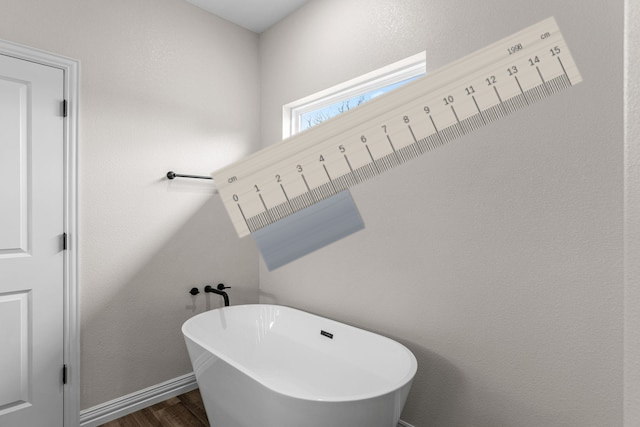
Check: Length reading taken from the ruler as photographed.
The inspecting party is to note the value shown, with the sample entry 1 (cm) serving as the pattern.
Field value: 4.5 (cm)
